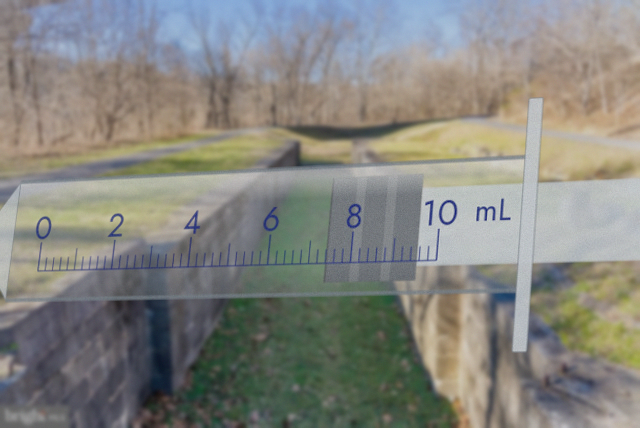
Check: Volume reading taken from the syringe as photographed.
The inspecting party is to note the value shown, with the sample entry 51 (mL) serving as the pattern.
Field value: 7.4 (mL)
